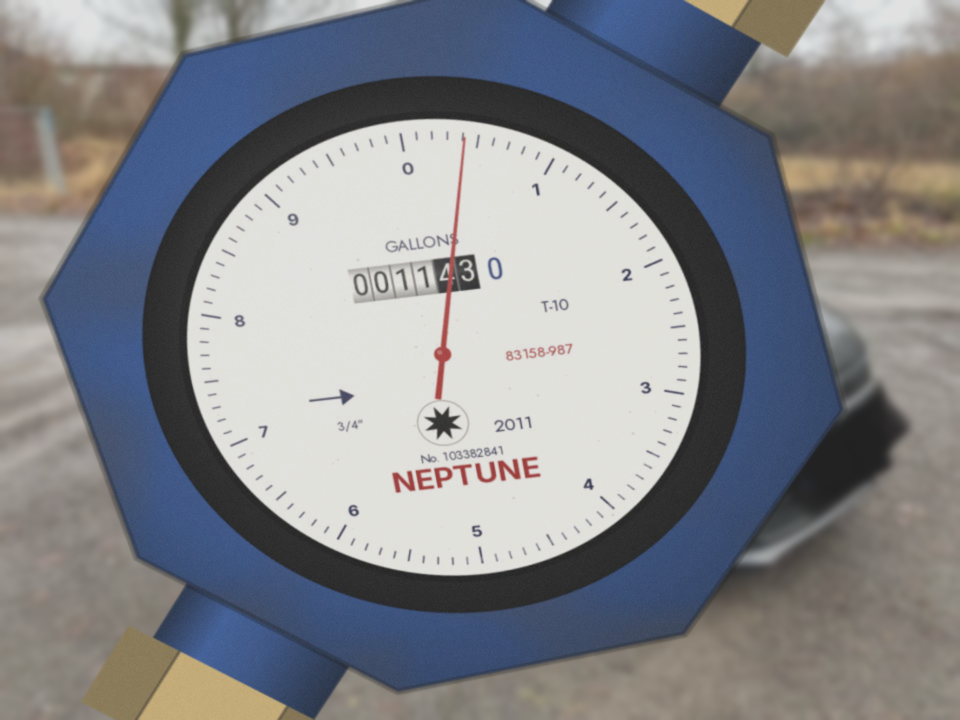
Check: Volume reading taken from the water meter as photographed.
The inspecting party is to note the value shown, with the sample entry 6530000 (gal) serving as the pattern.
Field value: 11430.4 (gal)
